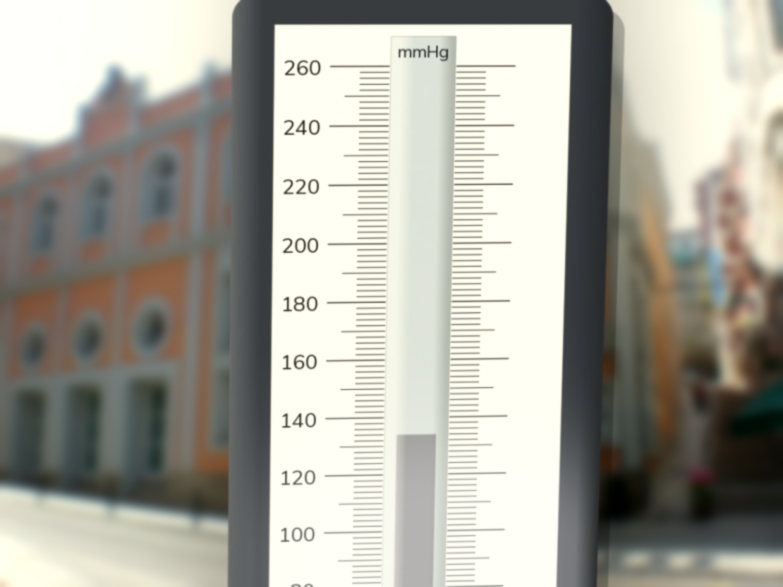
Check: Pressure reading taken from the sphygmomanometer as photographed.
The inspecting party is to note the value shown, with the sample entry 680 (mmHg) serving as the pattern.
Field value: 134 (mmHg)
